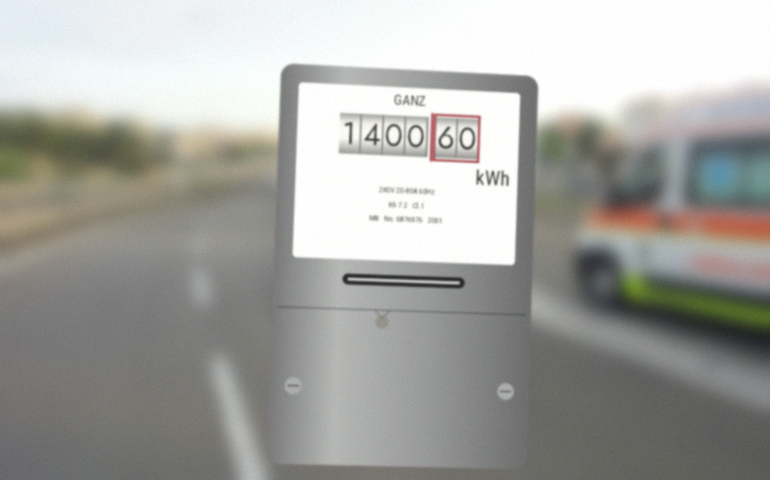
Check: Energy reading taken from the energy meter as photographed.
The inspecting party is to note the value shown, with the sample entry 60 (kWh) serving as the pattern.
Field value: 1400.60 (kWh)
